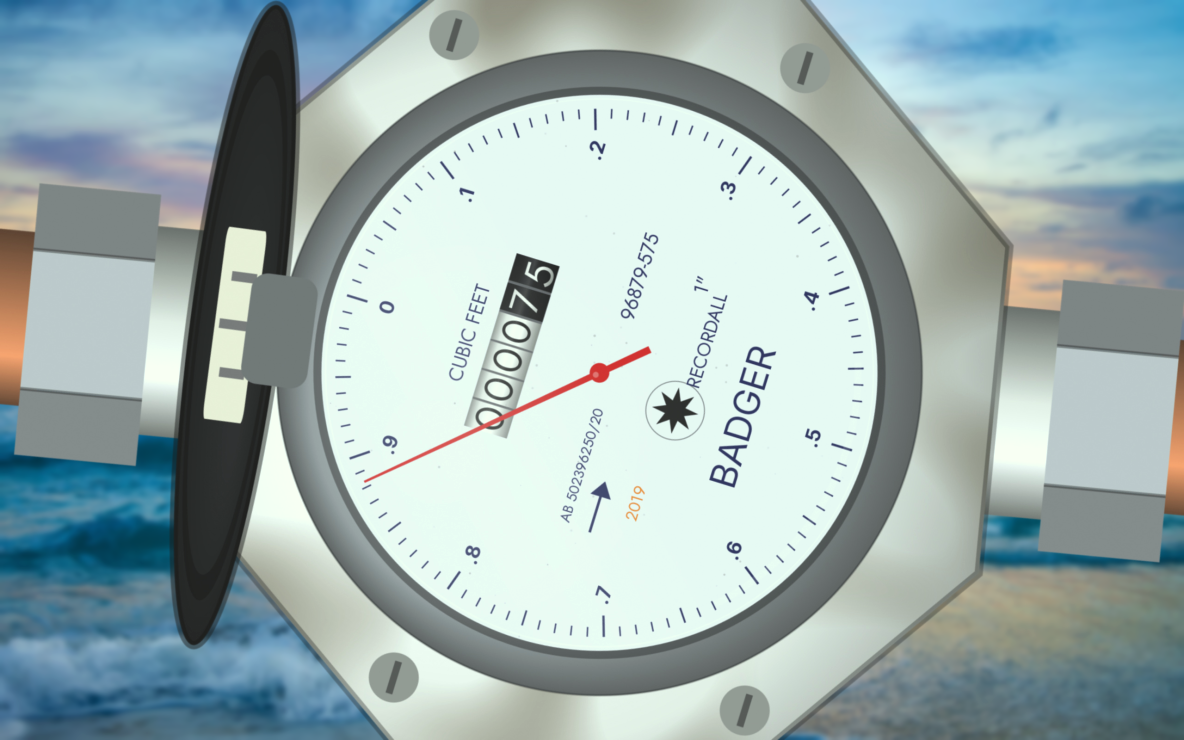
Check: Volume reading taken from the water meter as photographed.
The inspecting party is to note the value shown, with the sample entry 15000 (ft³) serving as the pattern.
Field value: 74.88 (ft³)
